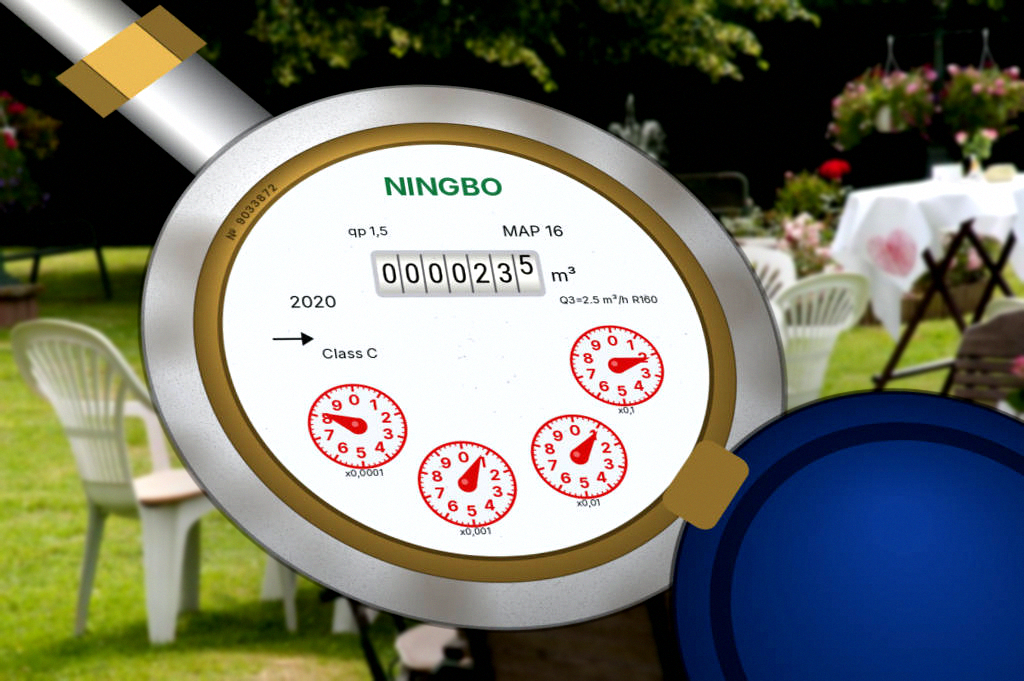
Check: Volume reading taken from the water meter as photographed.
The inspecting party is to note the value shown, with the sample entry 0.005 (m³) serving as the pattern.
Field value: 235.2108 (m³)
